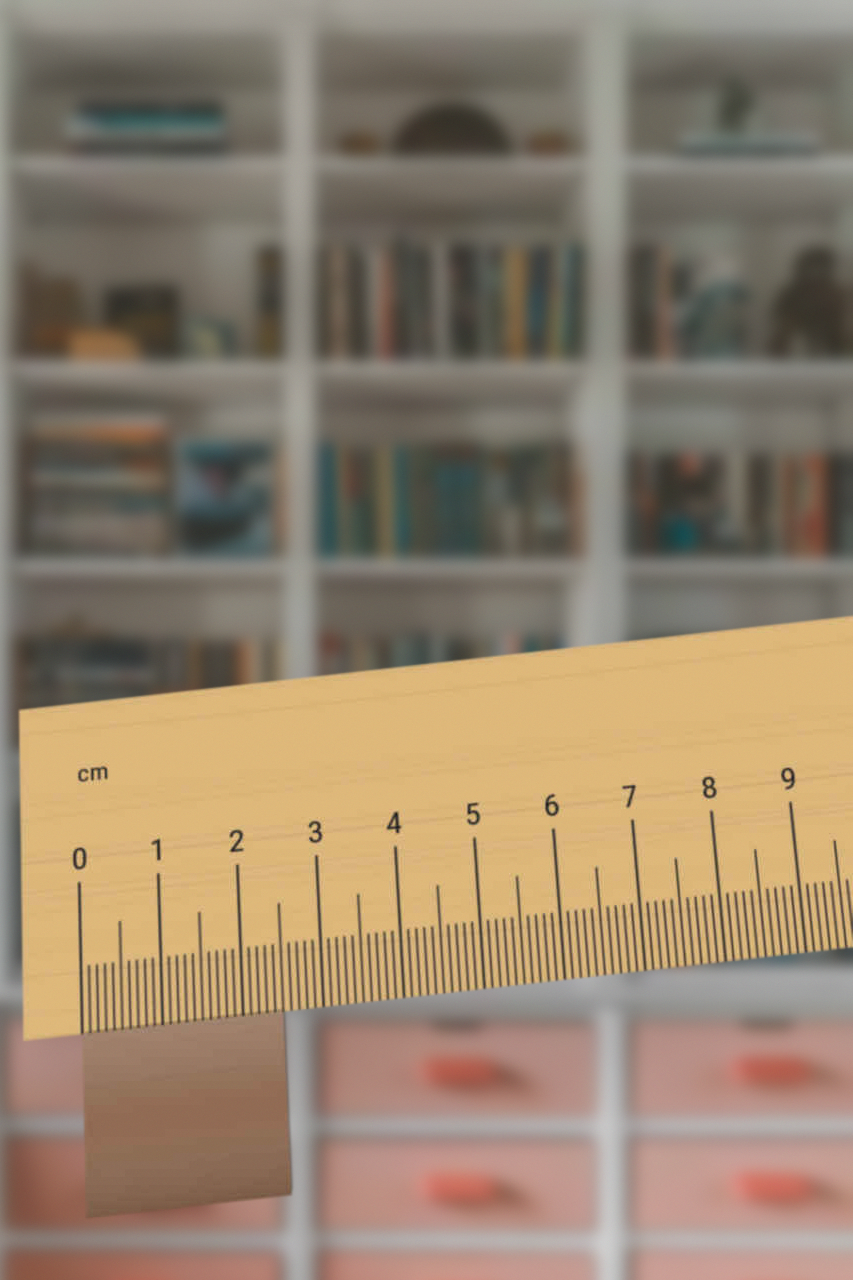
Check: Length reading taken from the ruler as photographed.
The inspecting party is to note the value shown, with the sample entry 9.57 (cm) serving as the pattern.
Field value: 2.5 (cm)
